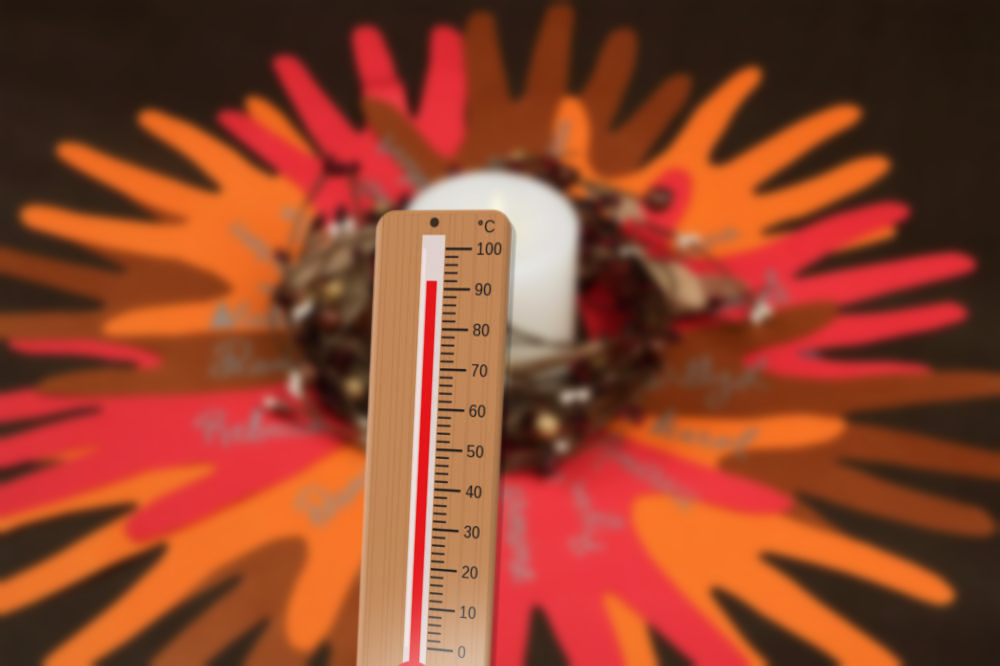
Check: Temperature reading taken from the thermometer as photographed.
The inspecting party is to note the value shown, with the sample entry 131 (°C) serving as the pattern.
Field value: 92 (°C)
